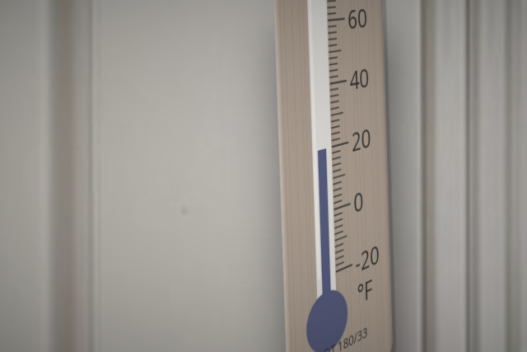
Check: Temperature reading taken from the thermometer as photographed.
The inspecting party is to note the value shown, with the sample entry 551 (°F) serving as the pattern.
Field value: 20 (°F)
